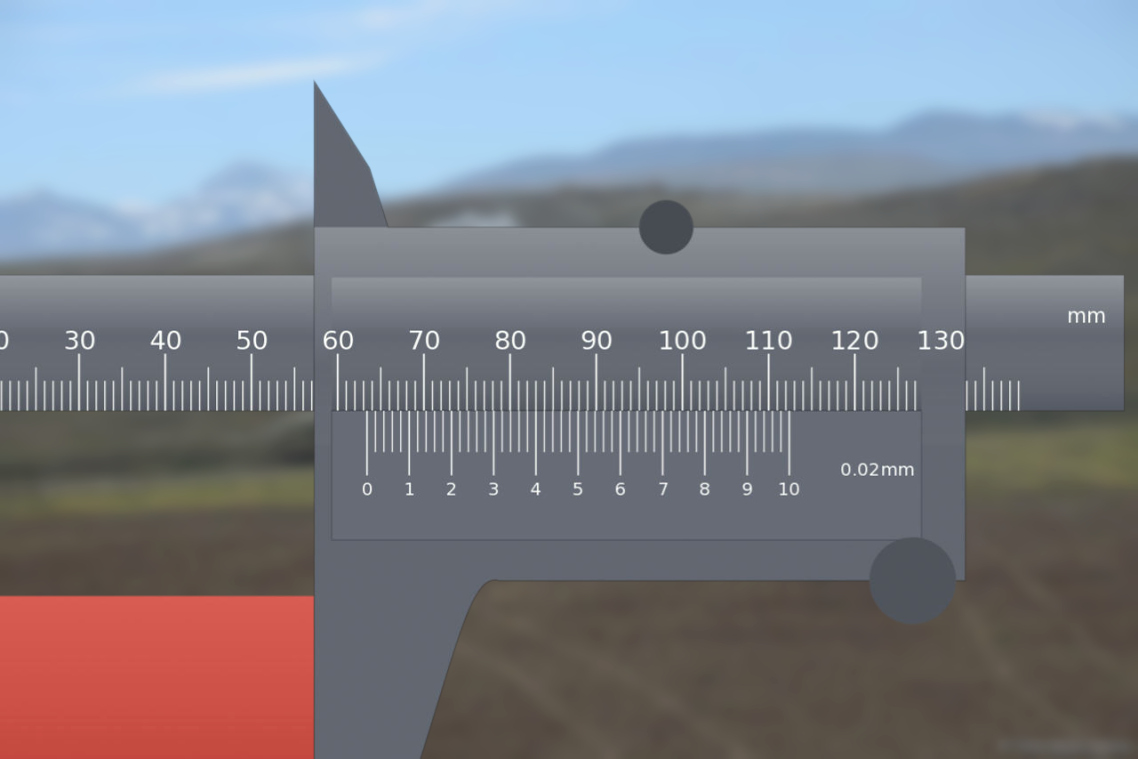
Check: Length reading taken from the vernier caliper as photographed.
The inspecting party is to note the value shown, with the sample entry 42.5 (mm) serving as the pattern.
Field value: 63.4 (mm)
